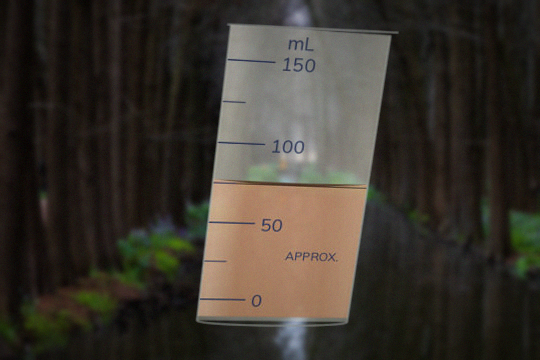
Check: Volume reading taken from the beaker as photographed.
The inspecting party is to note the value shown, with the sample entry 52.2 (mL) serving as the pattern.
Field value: 75 (mL)
